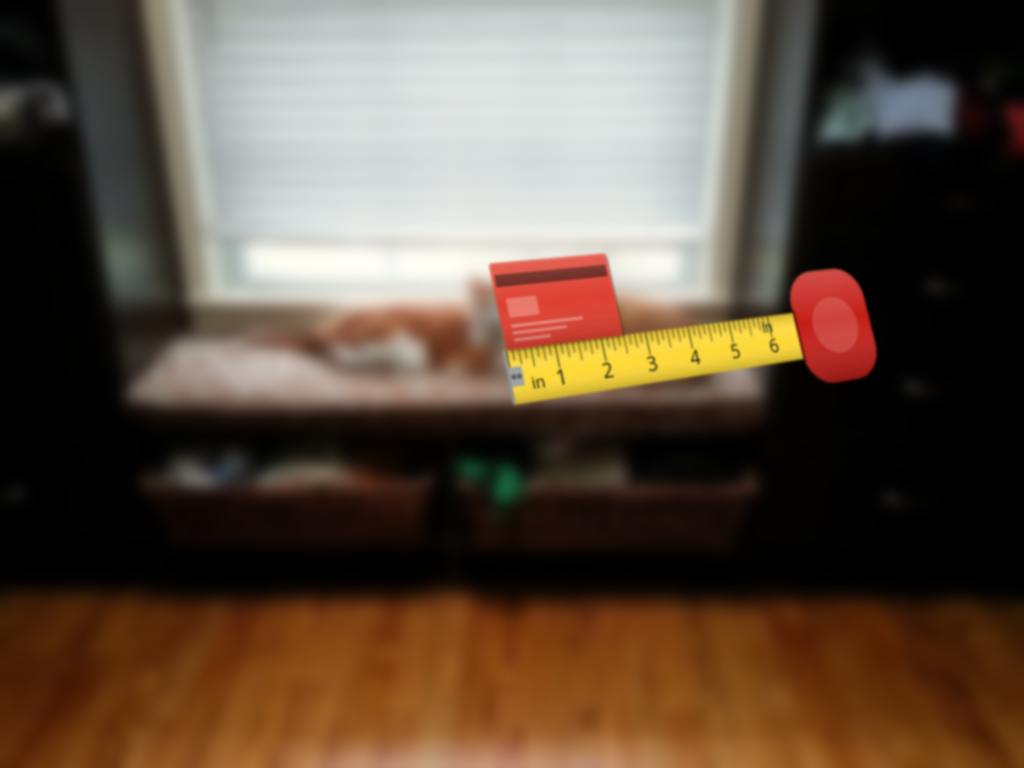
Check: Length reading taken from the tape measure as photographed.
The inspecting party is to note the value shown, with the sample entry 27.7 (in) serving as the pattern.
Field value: 2.5 (in)
